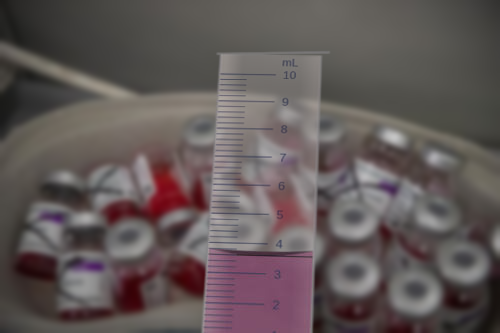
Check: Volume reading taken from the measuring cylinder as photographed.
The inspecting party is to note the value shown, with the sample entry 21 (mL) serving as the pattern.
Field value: 3.6 (mL)
